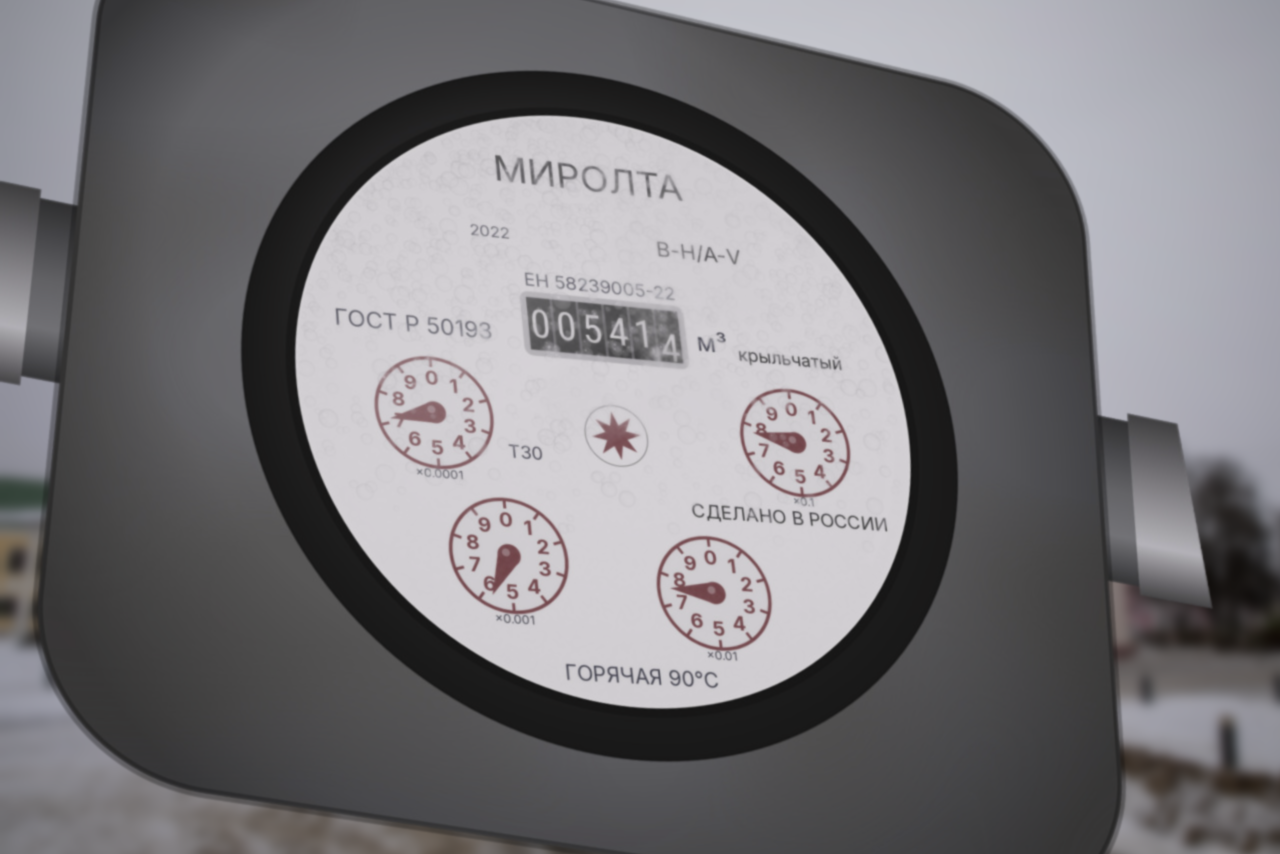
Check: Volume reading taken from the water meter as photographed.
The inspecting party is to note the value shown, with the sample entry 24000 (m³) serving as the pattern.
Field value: 5413.7757 (m³)
